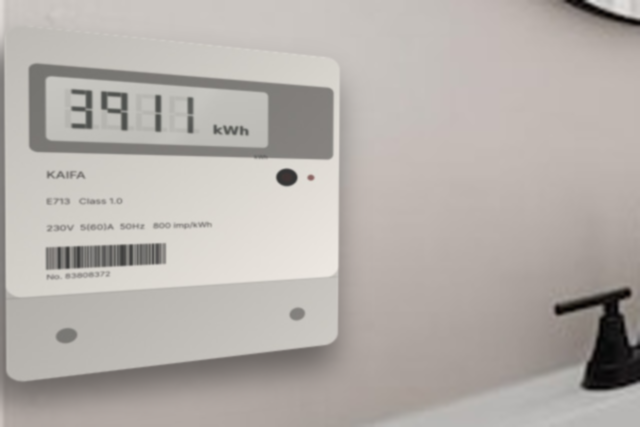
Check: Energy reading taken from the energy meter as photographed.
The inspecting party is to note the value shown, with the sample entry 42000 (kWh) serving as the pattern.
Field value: 3911 (kWh)
